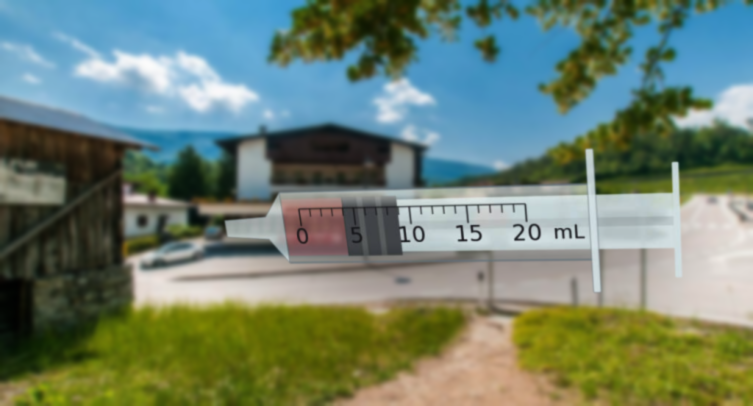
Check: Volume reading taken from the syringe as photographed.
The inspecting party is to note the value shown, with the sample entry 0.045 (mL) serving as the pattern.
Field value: 4 (mL)
